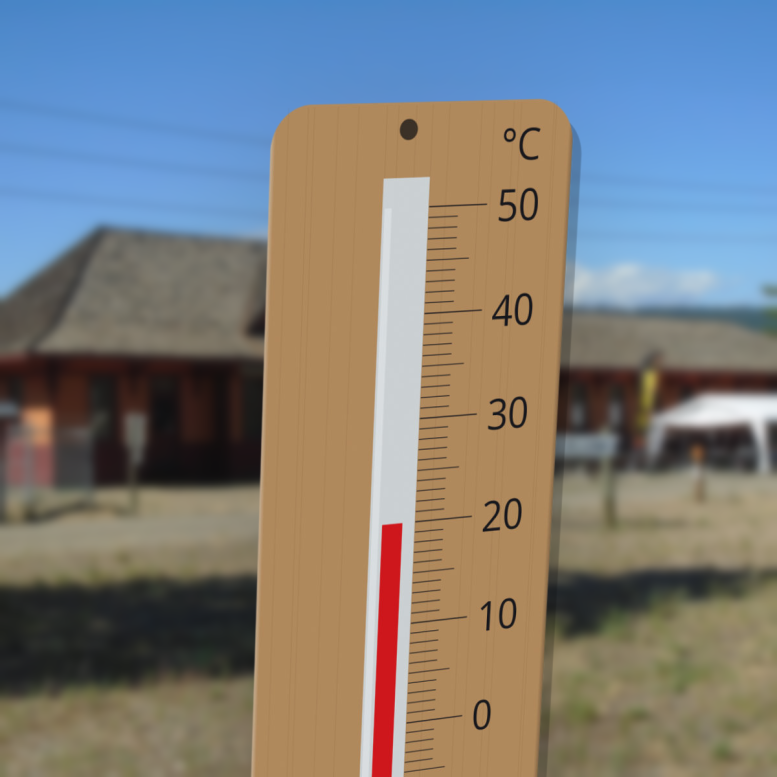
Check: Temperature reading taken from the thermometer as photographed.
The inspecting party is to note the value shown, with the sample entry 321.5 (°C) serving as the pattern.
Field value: 20 (°C)
